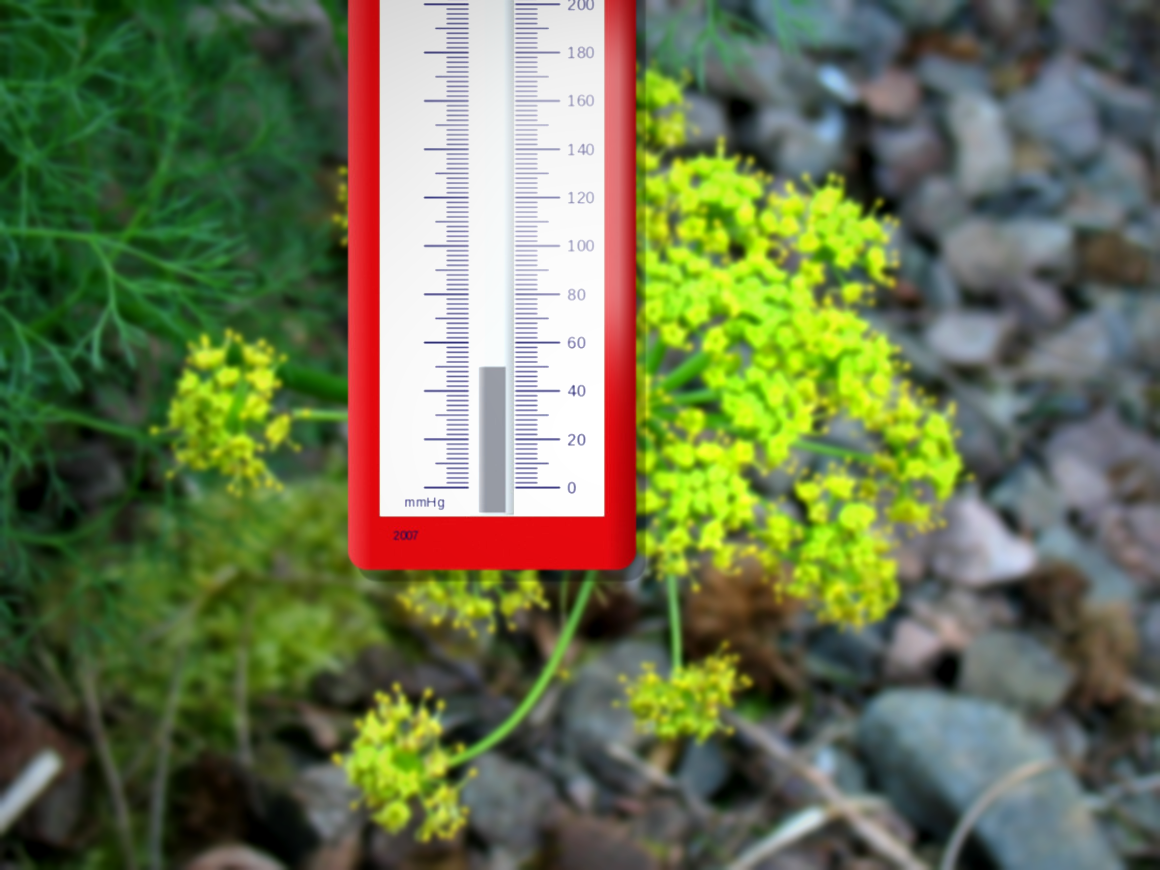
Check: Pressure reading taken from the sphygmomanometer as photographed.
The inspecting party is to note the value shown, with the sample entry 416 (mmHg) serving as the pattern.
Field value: 50 (mmHg)
